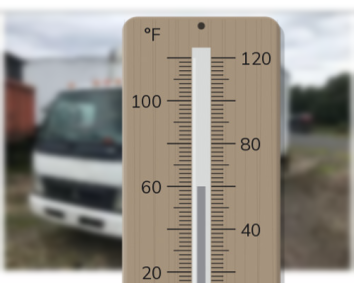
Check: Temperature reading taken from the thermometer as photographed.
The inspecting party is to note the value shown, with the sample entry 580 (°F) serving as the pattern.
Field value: 60 (°F)
